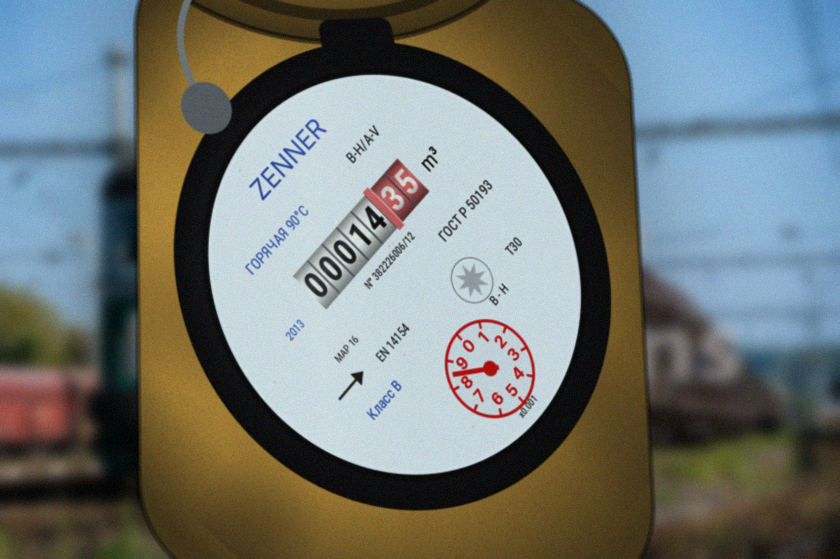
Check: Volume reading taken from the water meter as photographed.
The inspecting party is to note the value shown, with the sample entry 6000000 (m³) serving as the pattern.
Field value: 14.358 (m³)
